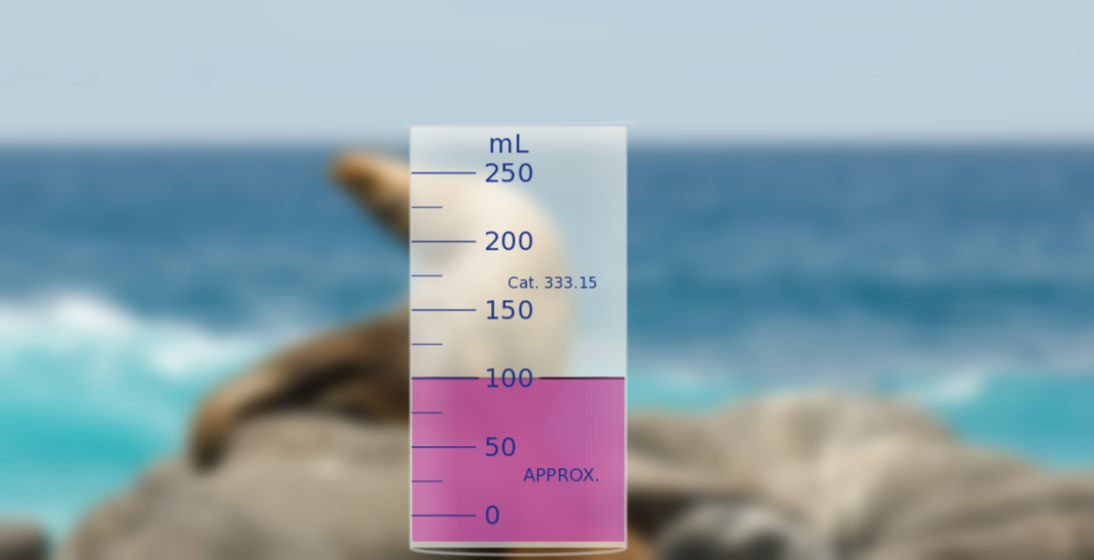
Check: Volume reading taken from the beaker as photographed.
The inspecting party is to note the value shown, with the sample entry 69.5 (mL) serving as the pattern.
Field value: 100 (mL)
